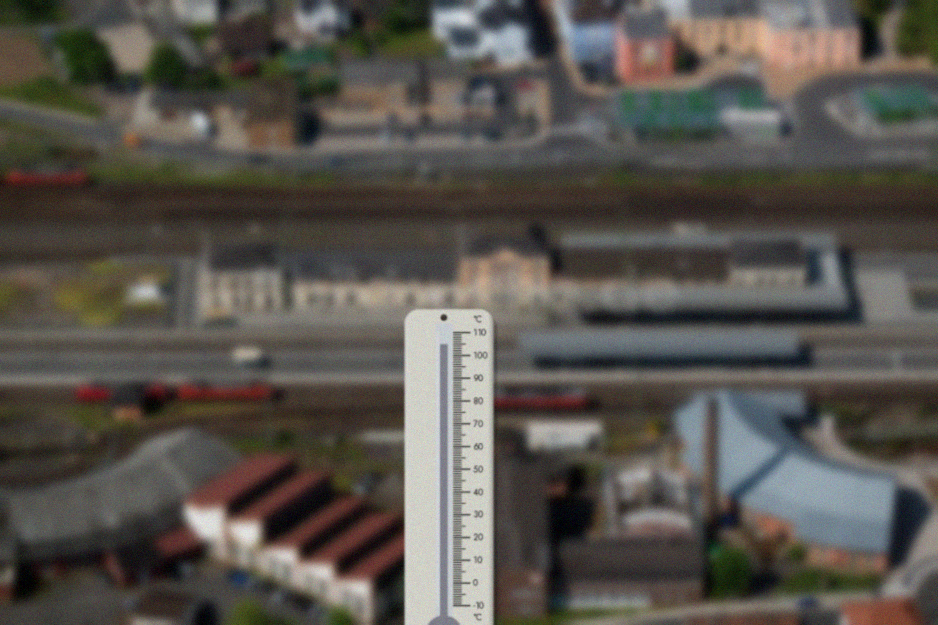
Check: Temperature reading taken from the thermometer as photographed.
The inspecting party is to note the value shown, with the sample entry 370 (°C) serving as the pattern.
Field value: 105 (°C)
